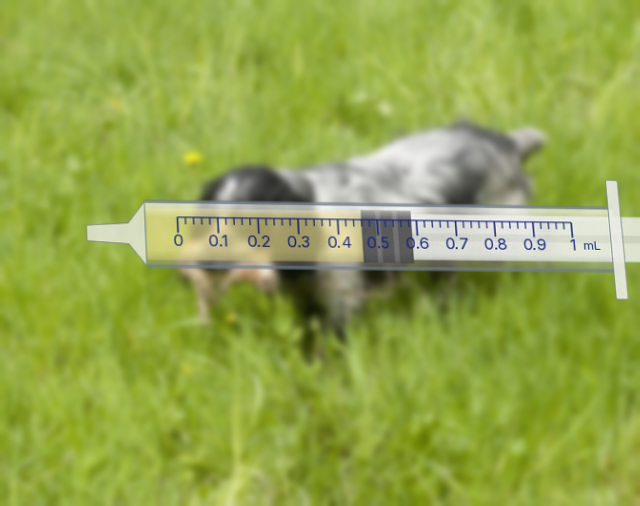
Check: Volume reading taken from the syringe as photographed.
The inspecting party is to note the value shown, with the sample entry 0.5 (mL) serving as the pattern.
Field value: 0.46 (mL)
